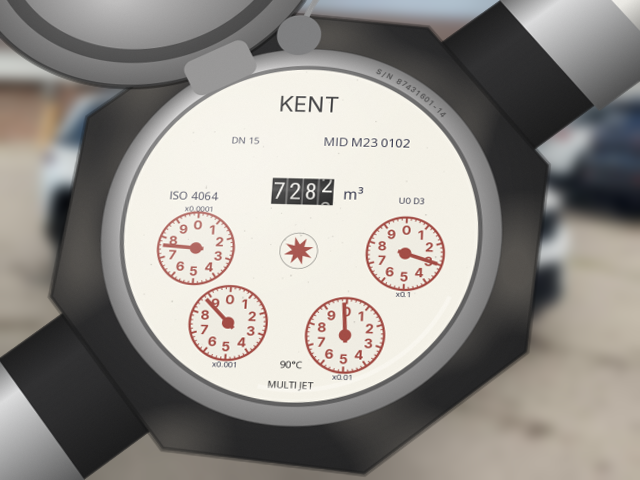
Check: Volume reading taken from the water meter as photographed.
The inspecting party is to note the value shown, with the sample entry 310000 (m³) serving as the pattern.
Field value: 7282.2987 (m³)
